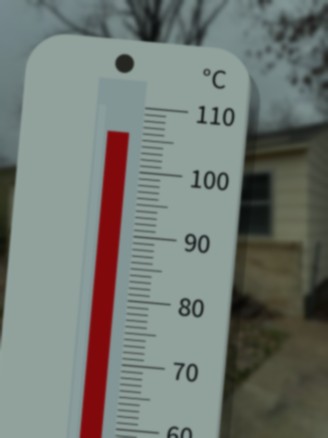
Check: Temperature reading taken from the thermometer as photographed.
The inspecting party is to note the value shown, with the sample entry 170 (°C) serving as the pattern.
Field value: 106 (°C)
